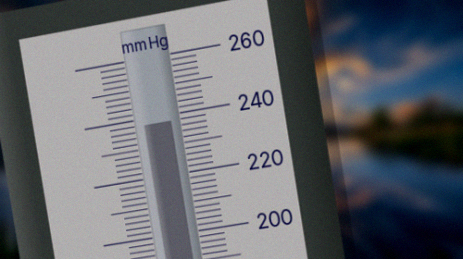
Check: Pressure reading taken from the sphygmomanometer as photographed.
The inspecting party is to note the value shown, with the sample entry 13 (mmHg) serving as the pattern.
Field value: 238 (mmHg)
